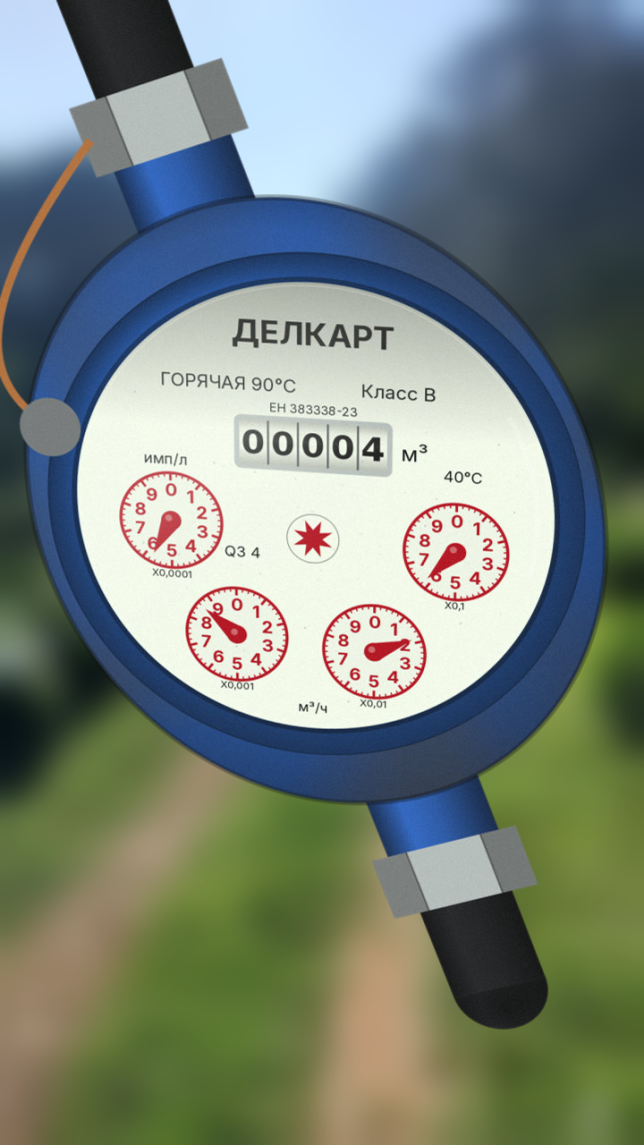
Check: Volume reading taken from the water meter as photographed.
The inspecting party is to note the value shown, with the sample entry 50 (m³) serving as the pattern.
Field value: 4.6185 (m³)
